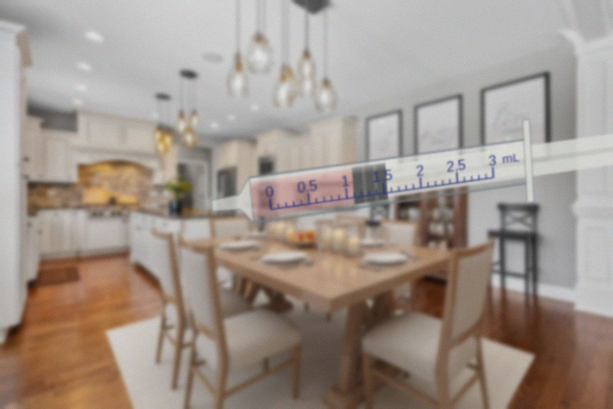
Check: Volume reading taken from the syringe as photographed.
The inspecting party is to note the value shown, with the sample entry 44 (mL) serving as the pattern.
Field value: 1.1 (mL)
